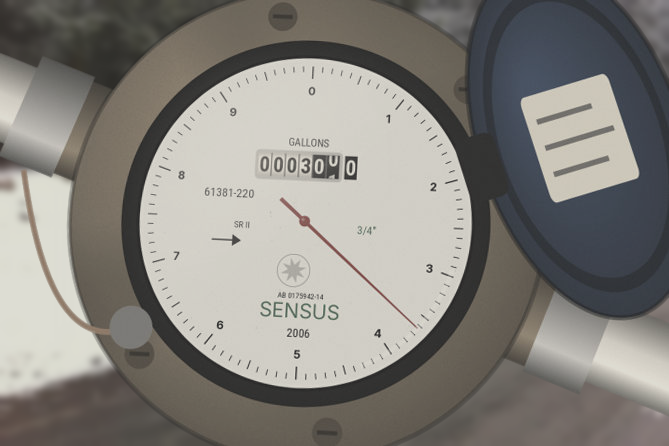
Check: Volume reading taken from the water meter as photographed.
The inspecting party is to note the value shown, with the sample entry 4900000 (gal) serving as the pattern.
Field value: 3003.6 (gal)
